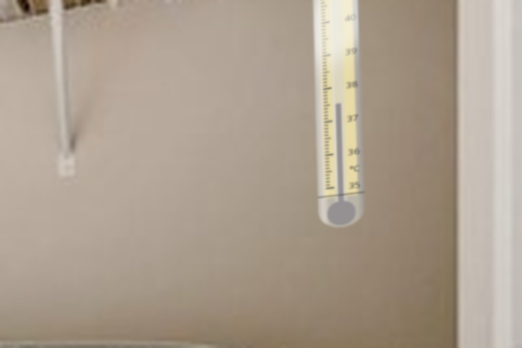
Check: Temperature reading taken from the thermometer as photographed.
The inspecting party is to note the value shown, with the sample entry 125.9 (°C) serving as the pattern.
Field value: 37.5 (°C)
